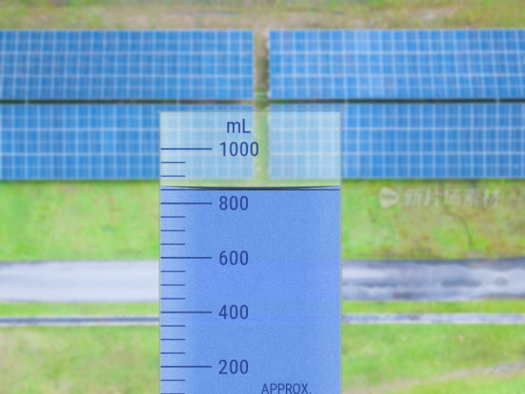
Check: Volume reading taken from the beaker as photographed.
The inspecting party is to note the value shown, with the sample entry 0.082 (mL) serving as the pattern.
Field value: 850 (mL)
